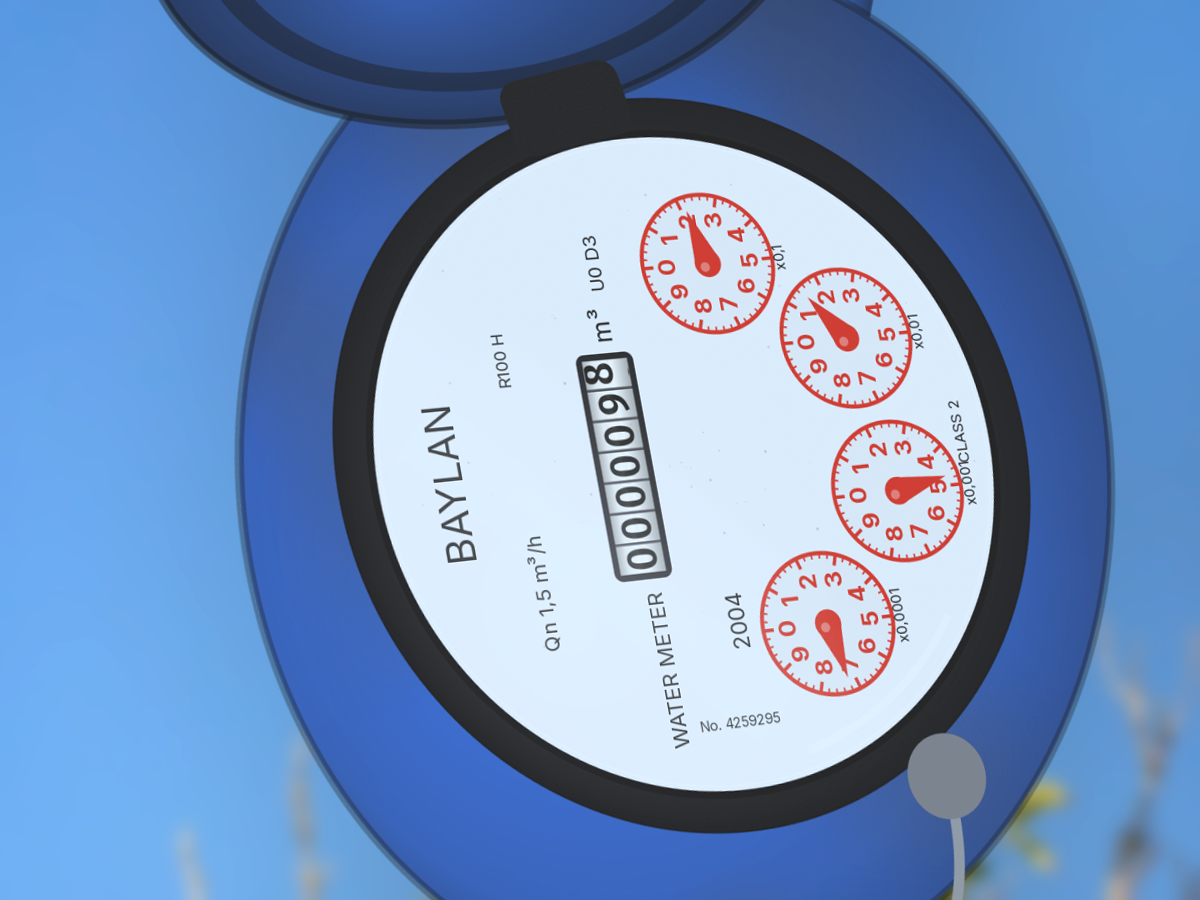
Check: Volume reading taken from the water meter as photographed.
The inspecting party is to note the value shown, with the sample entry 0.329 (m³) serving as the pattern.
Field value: 98.2147 (m³)
